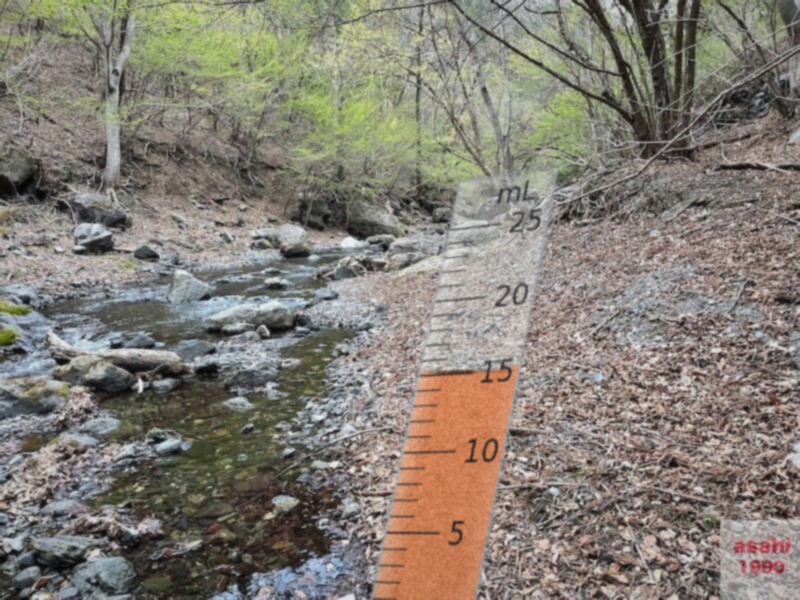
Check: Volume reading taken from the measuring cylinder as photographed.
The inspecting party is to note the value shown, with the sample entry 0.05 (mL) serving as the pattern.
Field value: 15 (mL)
